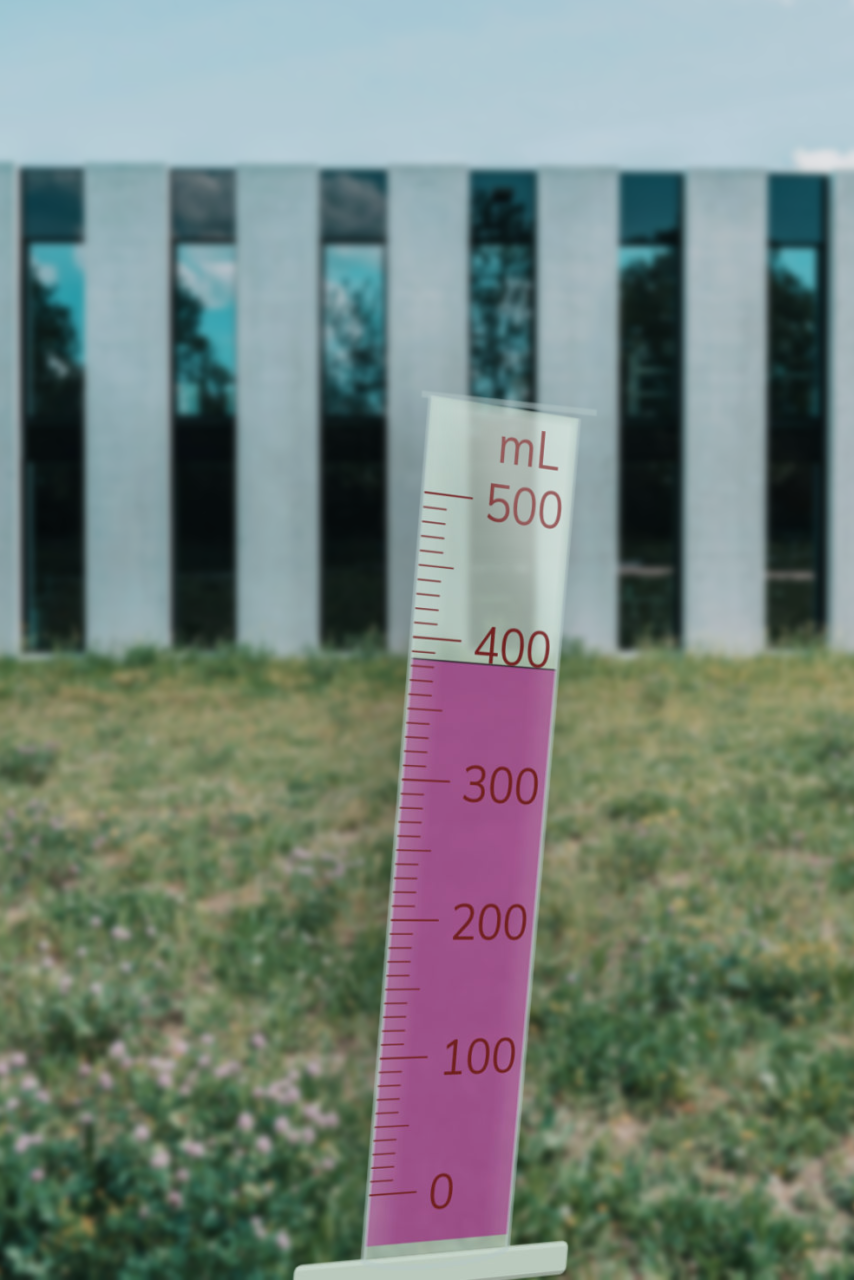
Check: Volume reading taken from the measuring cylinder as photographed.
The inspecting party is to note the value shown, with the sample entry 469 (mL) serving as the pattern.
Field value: 385 (mL)
